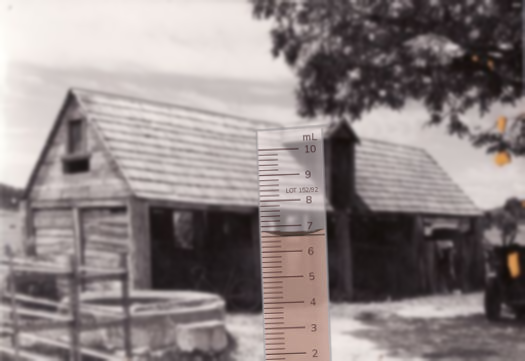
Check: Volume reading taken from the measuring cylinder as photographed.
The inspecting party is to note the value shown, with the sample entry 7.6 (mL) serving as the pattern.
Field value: 6.6 (mL)
